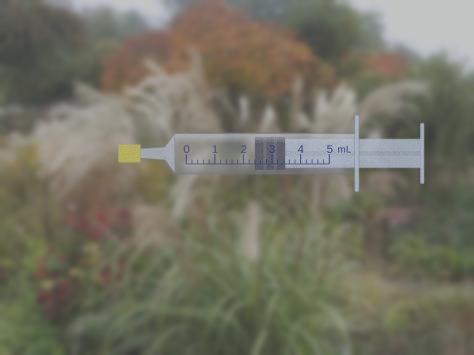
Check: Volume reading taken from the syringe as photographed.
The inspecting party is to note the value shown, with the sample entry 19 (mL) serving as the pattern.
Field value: 2.4 (mL)
